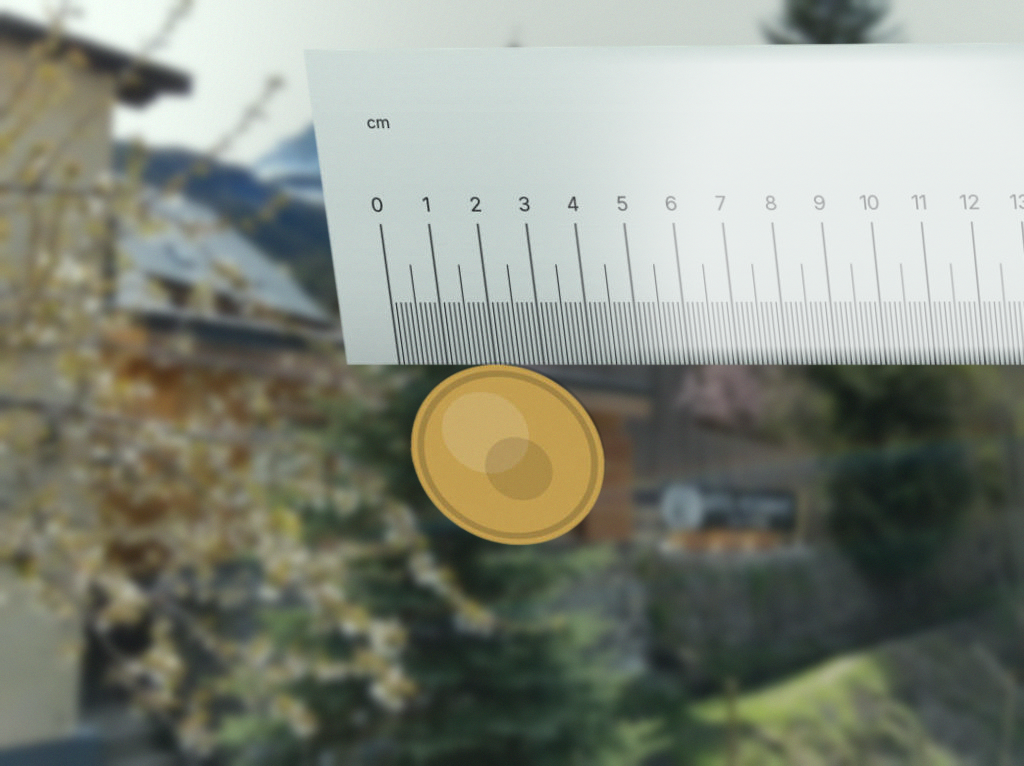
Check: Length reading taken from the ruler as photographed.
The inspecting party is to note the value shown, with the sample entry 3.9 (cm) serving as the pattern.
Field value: 4 (cm)
